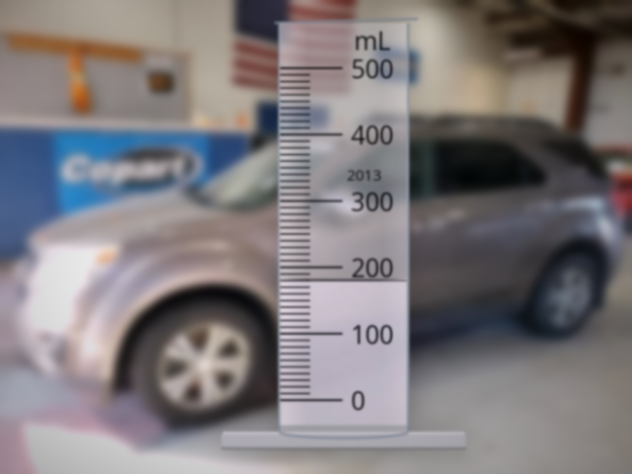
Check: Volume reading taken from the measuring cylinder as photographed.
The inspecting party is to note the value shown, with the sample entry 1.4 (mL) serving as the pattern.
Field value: 180 (mL)
